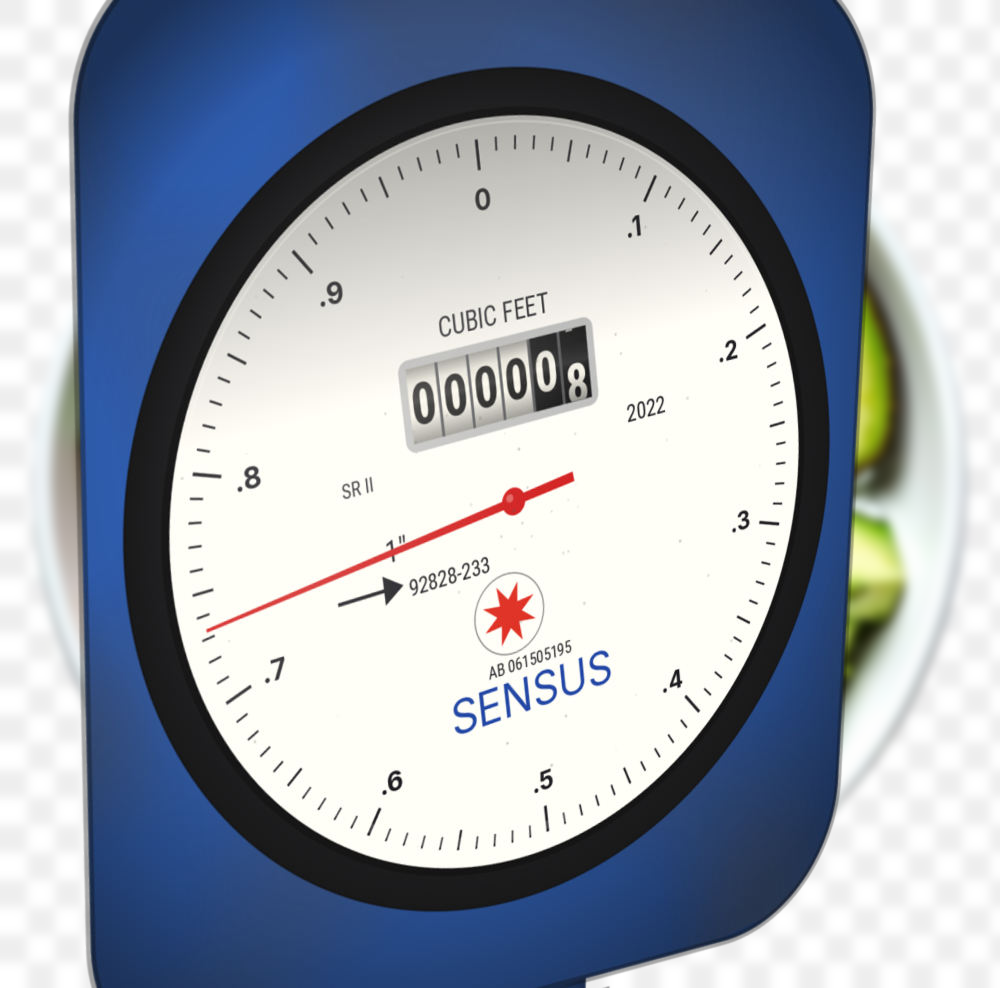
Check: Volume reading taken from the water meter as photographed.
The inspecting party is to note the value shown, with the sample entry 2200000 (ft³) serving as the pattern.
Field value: 7.73 (ft³)
